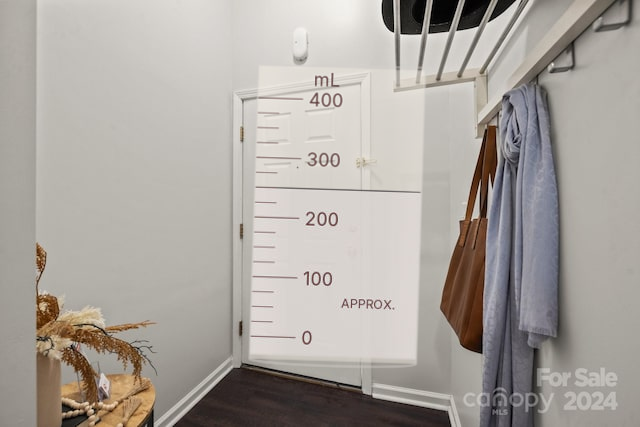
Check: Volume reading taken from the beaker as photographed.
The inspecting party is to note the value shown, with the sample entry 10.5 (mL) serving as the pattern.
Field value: 250 (mL)
